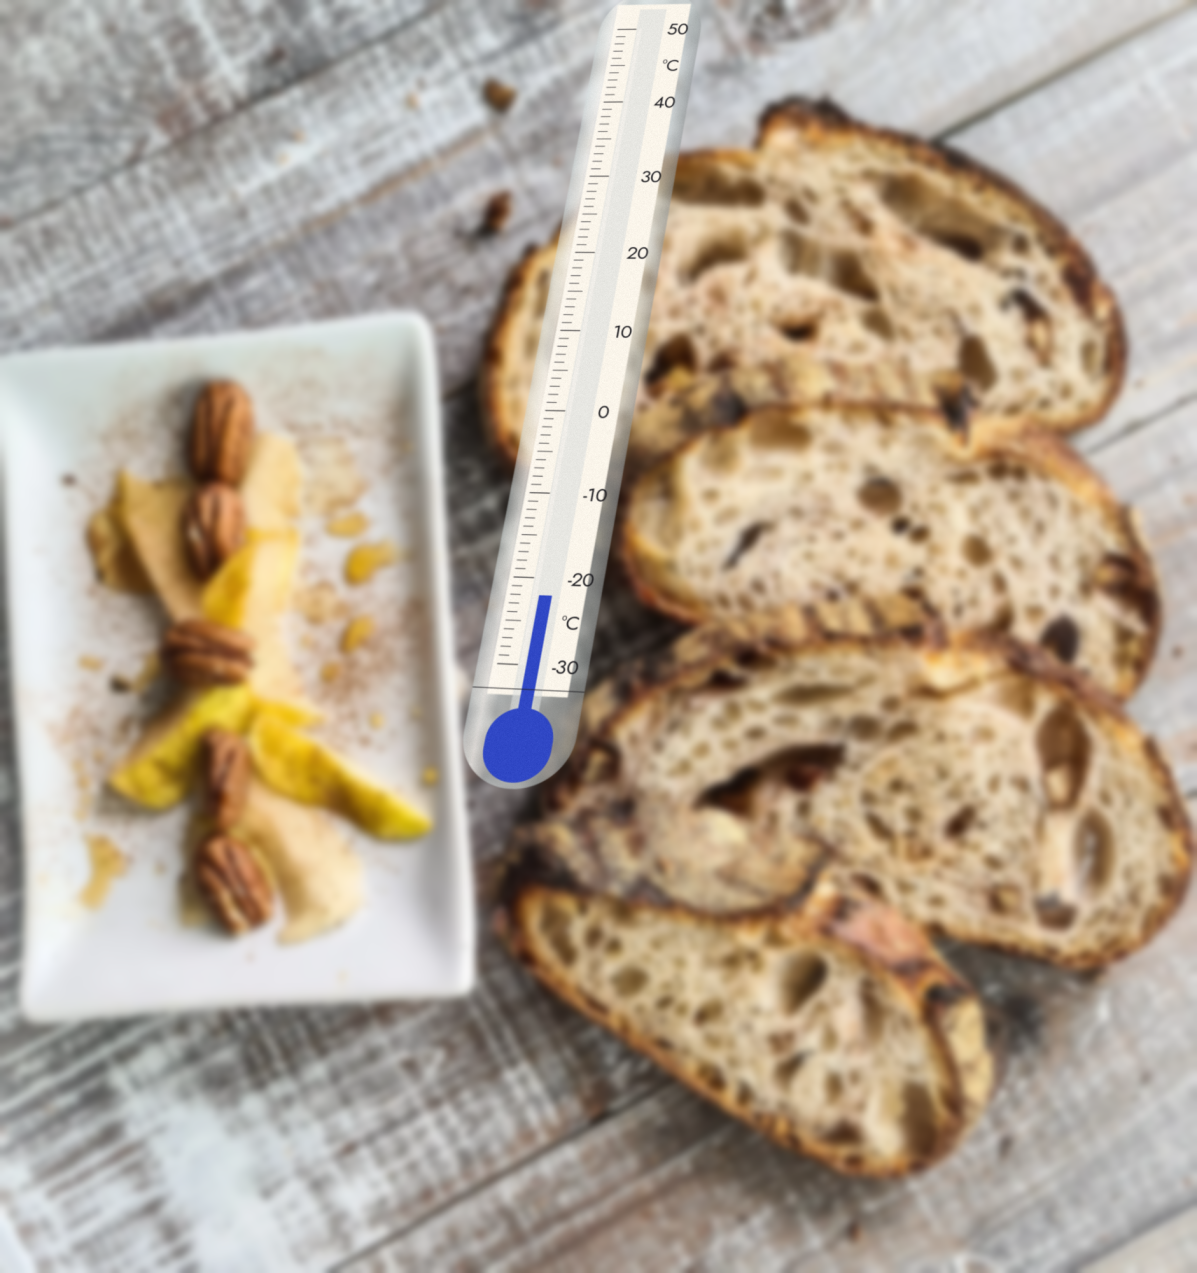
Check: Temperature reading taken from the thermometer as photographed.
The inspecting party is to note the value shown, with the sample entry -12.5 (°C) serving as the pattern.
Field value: -22 (°C)
